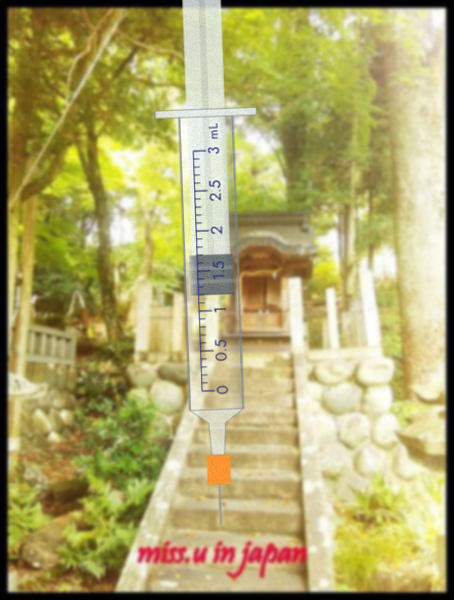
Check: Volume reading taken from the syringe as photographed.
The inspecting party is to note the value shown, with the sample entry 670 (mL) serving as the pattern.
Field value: 1.2 (mL)
